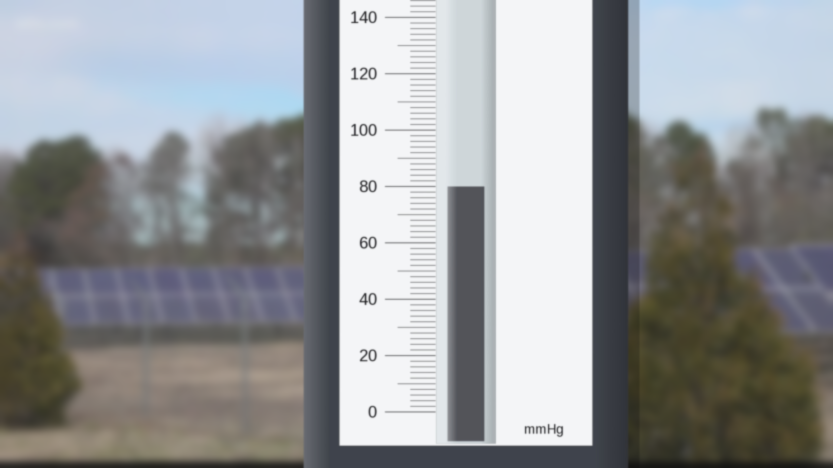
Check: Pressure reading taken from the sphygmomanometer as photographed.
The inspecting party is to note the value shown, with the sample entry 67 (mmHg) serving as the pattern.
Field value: 80 (mmHg)
